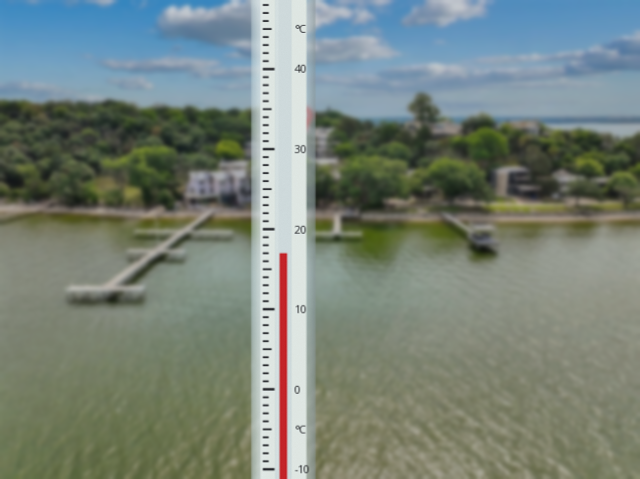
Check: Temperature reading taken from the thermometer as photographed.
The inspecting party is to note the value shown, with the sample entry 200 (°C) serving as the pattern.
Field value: 17 (°C)
